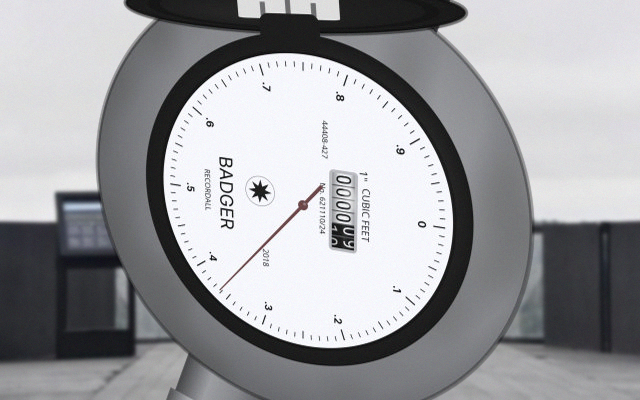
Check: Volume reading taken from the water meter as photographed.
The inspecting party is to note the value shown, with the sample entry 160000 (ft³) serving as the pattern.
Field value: 9.36 (ft³)
